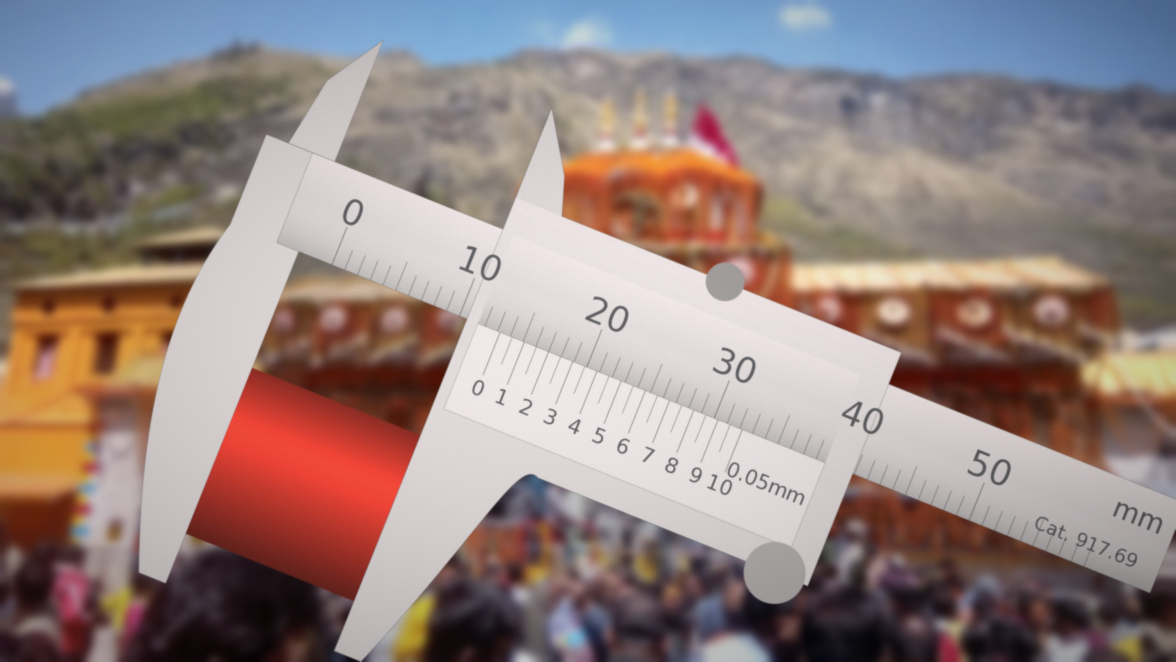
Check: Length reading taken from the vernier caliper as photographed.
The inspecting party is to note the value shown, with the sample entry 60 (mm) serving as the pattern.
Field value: 13.2 (mm)
